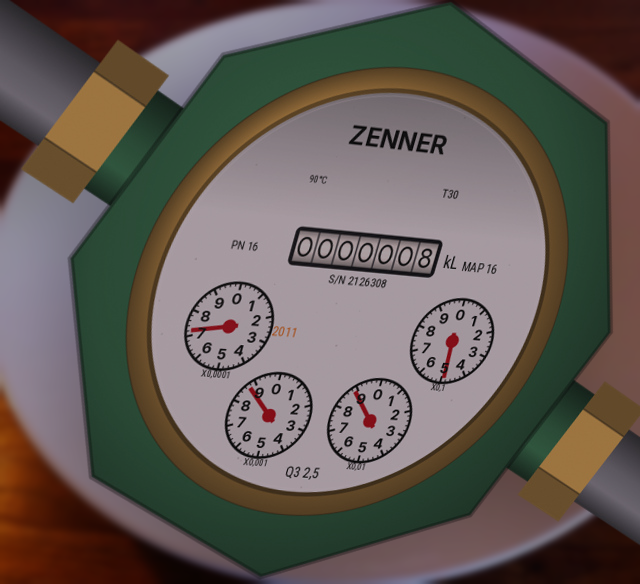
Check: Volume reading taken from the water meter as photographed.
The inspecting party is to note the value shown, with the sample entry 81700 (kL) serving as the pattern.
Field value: 8.4887 (kL)
